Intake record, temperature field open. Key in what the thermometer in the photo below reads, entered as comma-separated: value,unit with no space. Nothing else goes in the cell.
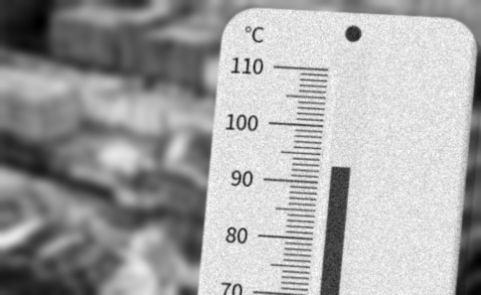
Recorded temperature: 93,°C
